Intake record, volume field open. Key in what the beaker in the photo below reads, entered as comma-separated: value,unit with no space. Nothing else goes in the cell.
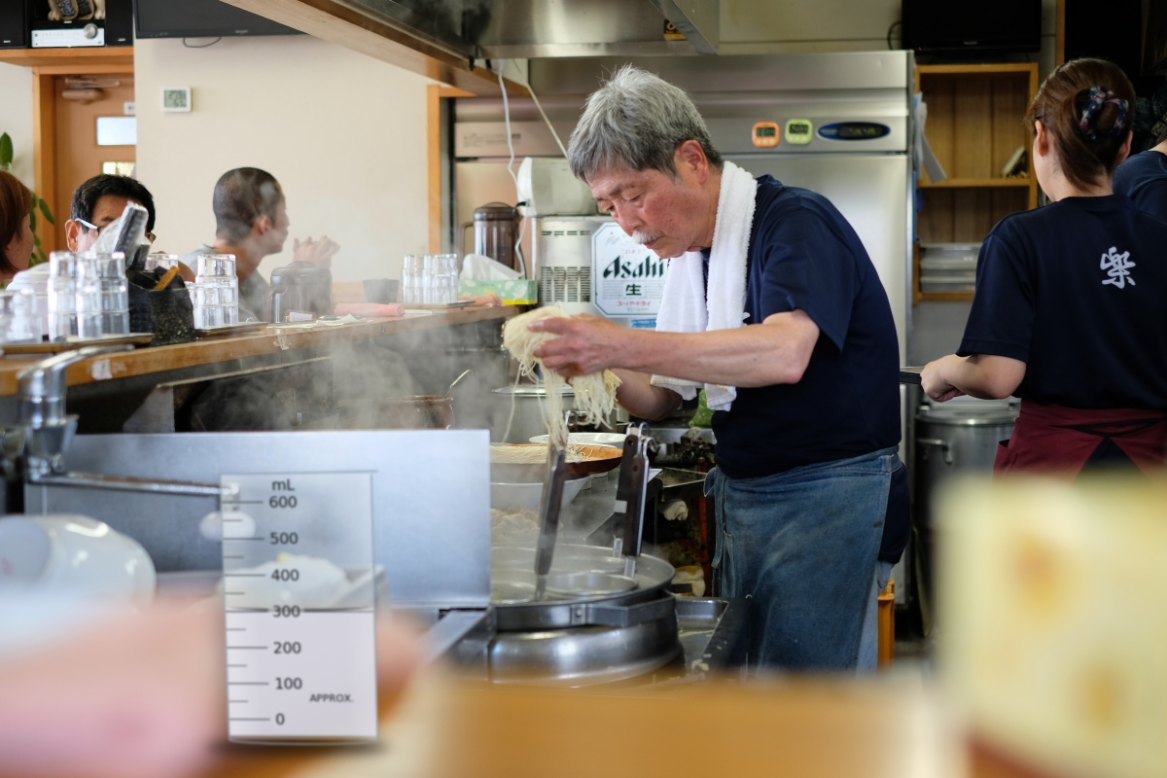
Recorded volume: 300,mL
